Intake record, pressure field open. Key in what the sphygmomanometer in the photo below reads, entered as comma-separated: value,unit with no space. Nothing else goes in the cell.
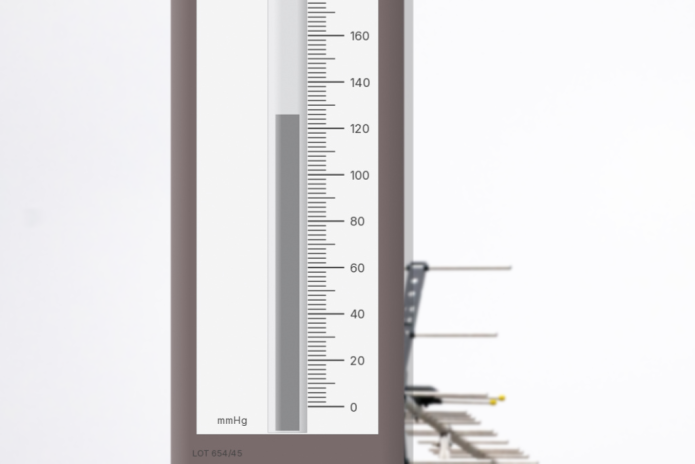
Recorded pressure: 126,mmHg
